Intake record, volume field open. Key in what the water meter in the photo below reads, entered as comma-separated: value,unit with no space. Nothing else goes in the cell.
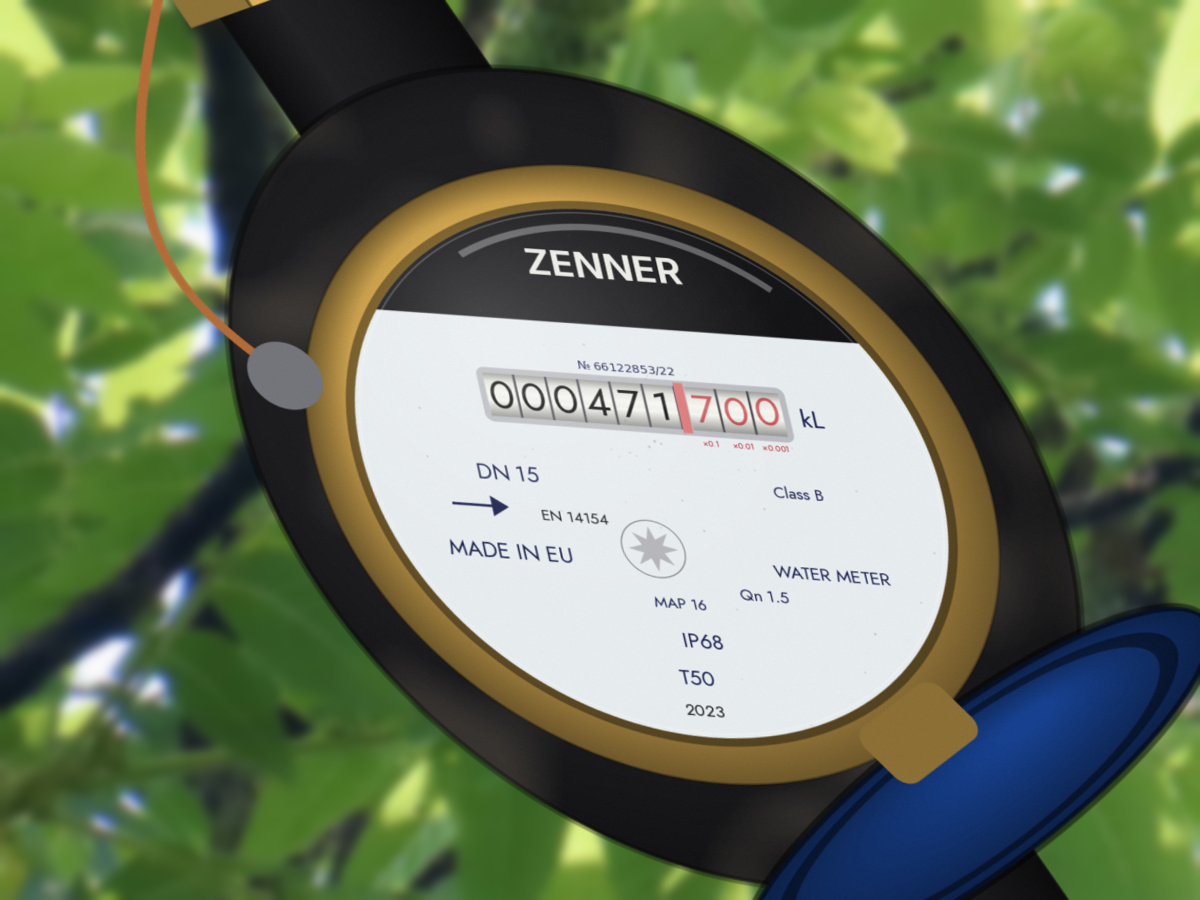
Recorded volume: 471.700,kL
